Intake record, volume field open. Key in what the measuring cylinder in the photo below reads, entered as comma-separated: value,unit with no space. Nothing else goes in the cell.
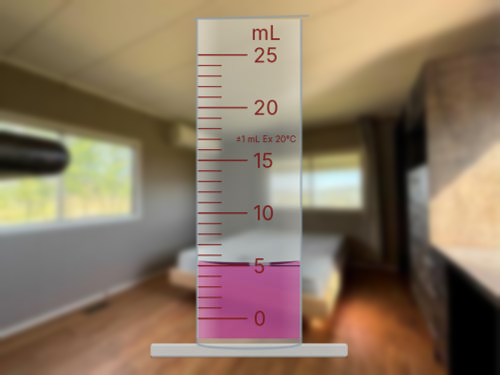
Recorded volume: 5,mL
